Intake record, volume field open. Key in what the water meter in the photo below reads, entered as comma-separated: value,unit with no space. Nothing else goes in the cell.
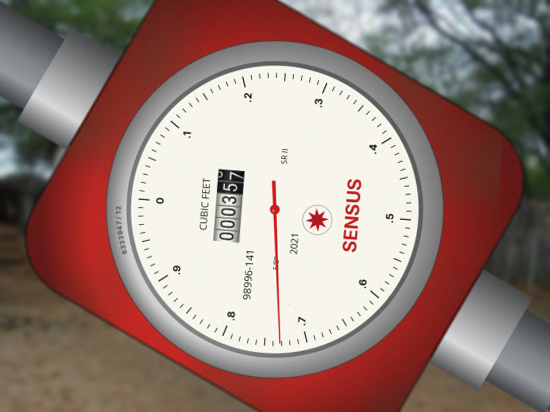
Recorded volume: 356.73,ft³
